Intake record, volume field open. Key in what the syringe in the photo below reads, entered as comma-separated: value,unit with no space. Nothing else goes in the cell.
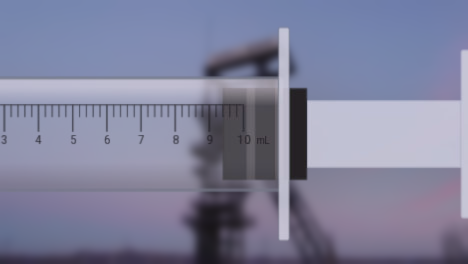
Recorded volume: 9.4,mL
